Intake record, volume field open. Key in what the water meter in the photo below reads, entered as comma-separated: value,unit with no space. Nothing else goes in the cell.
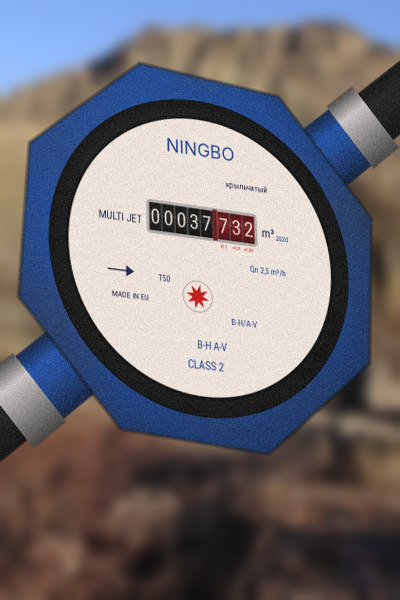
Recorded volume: 37.732,m³
